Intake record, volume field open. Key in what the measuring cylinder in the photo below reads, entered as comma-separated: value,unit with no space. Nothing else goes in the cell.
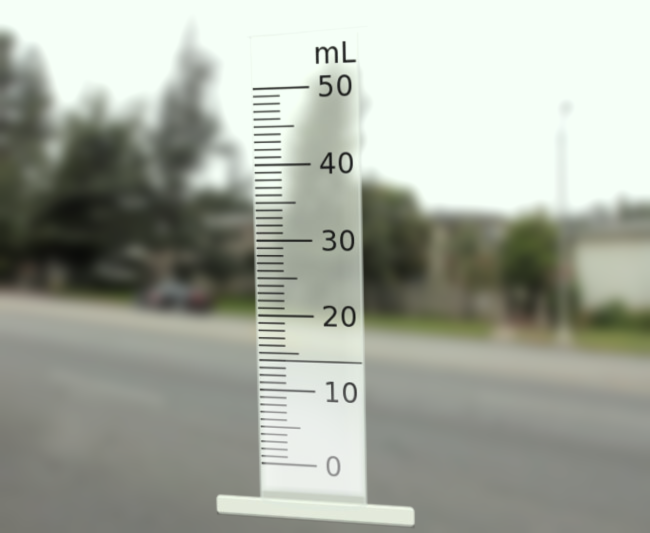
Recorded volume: 14,mL
